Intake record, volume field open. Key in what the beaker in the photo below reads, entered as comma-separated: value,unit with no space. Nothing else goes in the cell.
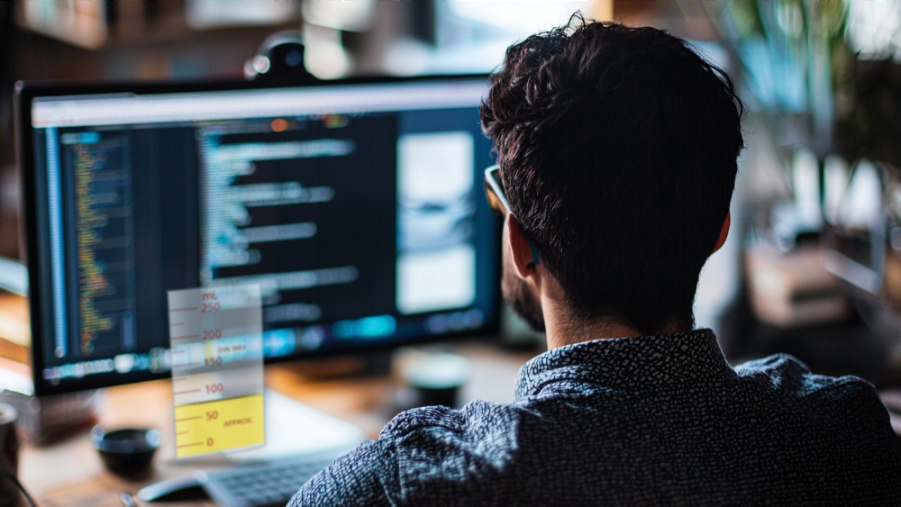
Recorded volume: 75,mL
